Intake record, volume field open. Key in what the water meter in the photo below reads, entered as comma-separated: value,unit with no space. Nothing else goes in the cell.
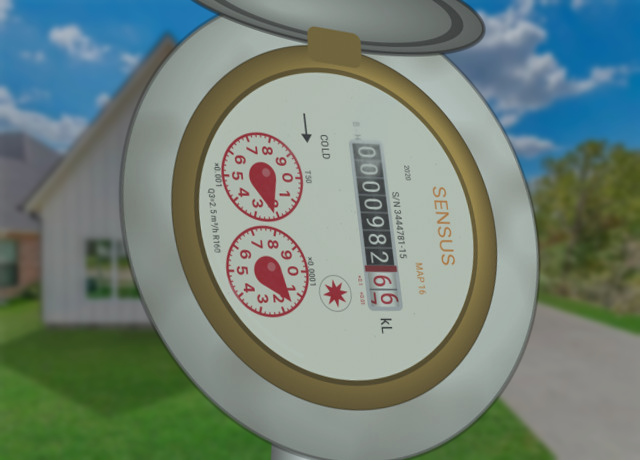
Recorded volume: 982.6621,kL
